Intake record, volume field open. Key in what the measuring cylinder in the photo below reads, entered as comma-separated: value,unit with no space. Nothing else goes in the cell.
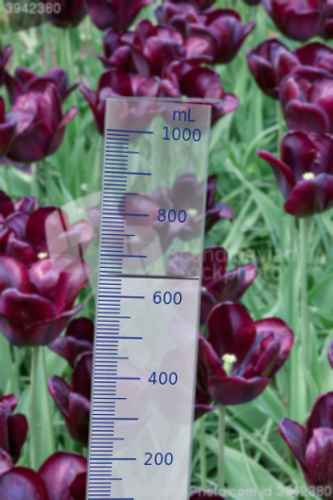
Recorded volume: 650,mL
